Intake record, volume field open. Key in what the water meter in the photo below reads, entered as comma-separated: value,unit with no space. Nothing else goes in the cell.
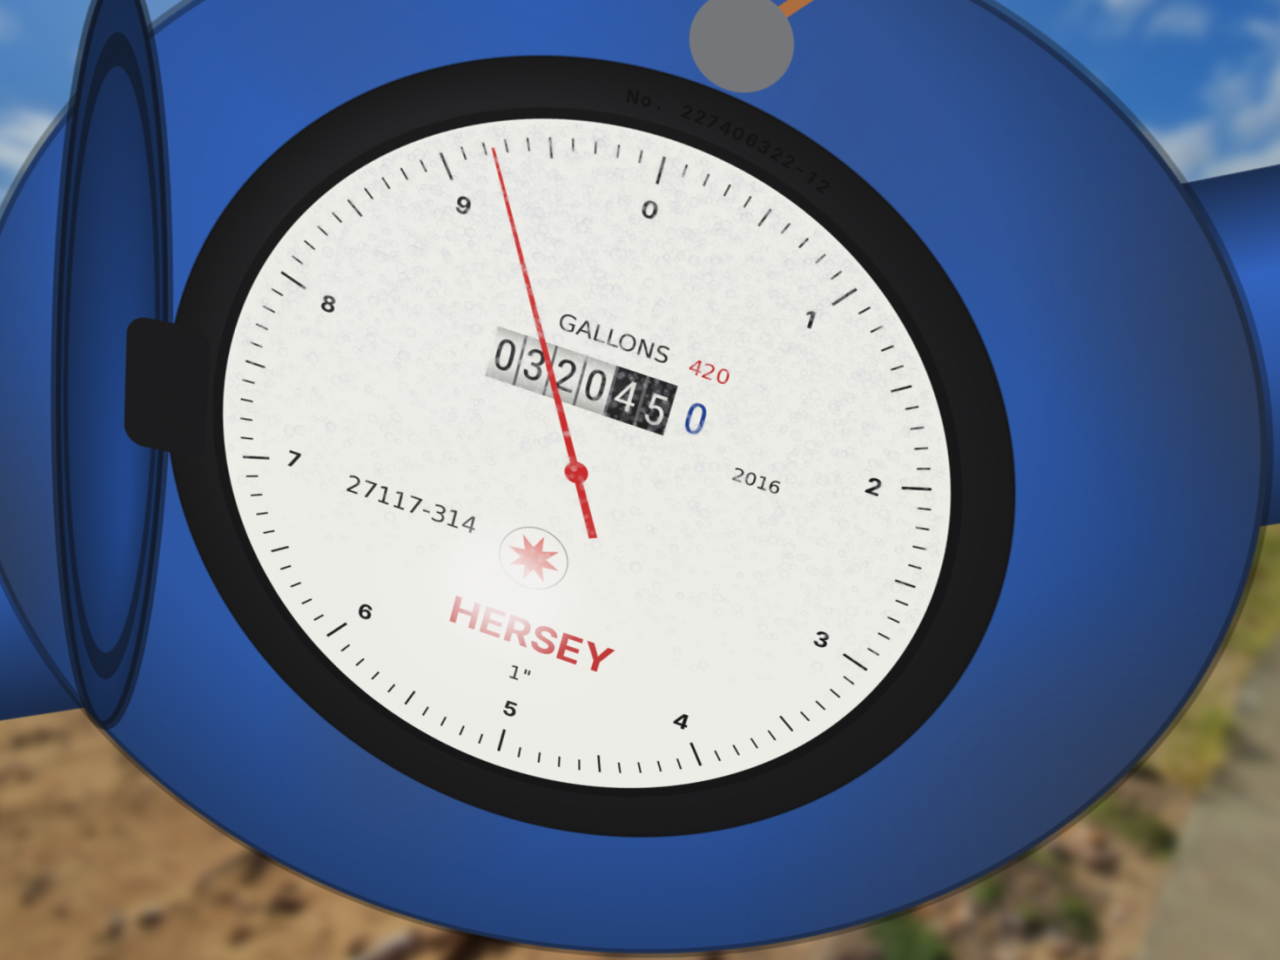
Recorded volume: 320449.2,gal
